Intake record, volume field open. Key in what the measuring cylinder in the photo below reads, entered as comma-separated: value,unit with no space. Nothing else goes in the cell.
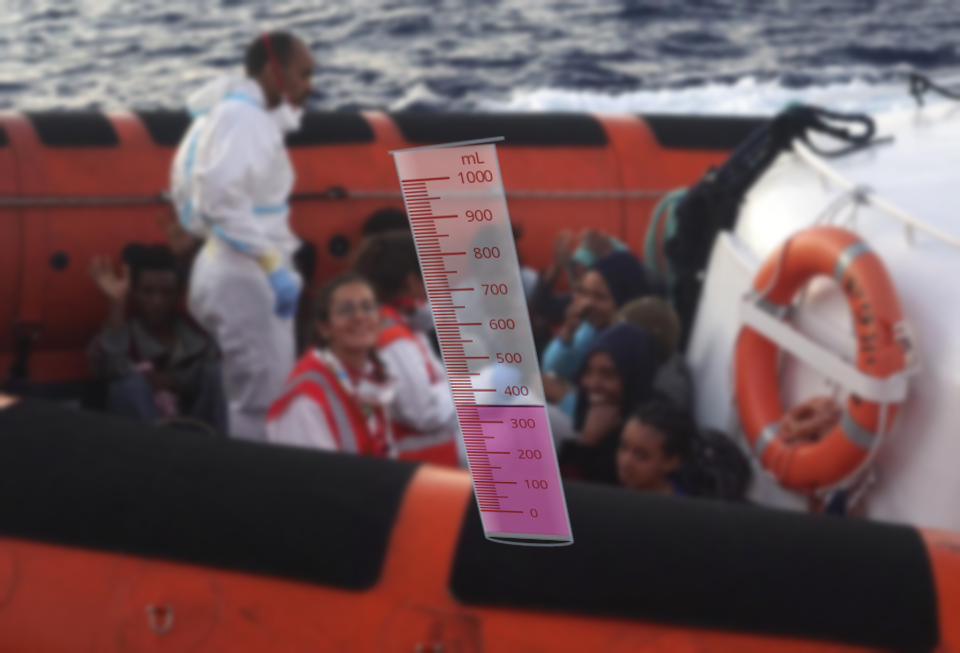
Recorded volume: 350,mL
